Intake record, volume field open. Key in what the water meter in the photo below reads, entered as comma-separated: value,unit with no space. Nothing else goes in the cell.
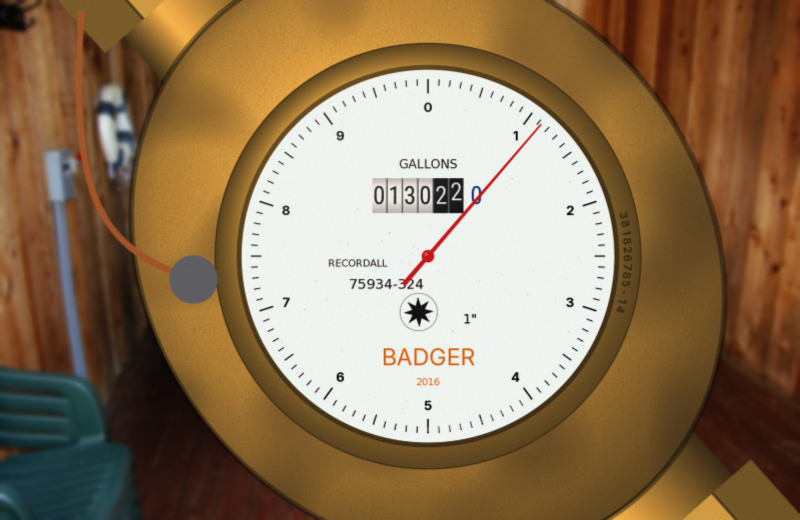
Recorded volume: 130221.1,gal
